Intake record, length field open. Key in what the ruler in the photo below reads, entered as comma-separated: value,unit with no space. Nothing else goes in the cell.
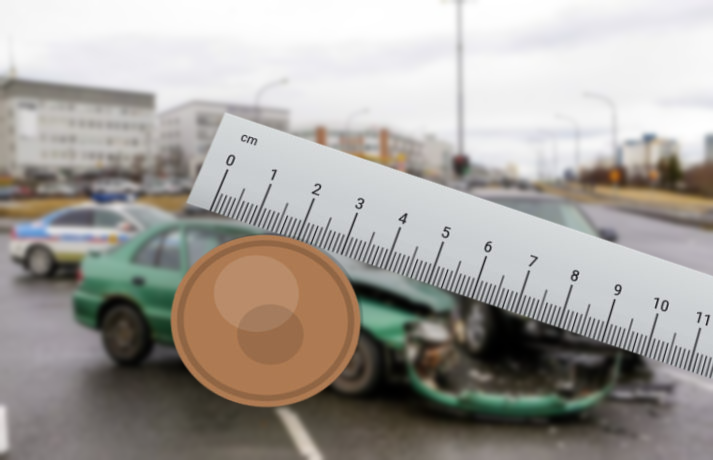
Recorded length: 4,cm
